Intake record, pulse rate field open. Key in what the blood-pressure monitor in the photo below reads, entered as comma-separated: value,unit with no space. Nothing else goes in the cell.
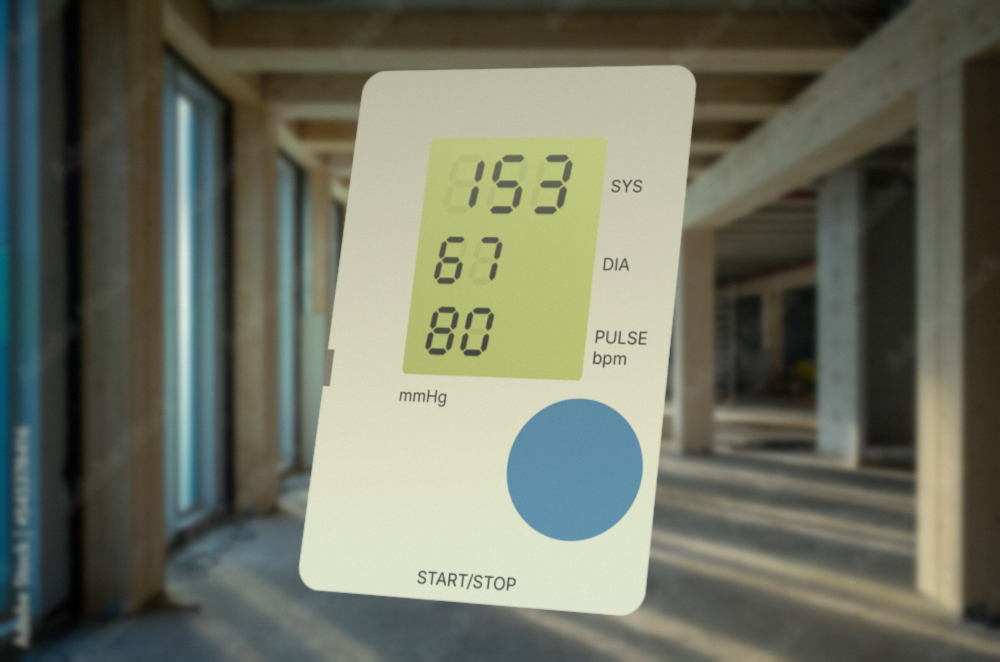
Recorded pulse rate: 80,bpm
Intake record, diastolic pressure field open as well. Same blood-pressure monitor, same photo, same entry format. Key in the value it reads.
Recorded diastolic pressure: 67,mmHg
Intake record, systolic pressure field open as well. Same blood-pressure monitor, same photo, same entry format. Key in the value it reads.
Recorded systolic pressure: 153,mmHg
